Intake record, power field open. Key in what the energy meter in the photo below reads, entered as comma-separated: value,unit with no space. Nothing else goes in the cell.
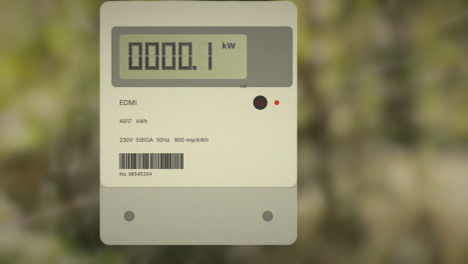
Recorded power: 0.1,kW
